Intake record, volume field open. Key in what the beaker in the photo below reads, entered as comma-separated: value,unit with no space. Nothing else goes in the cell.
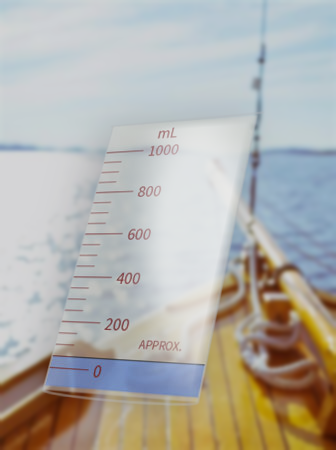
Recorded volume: 50,mL
